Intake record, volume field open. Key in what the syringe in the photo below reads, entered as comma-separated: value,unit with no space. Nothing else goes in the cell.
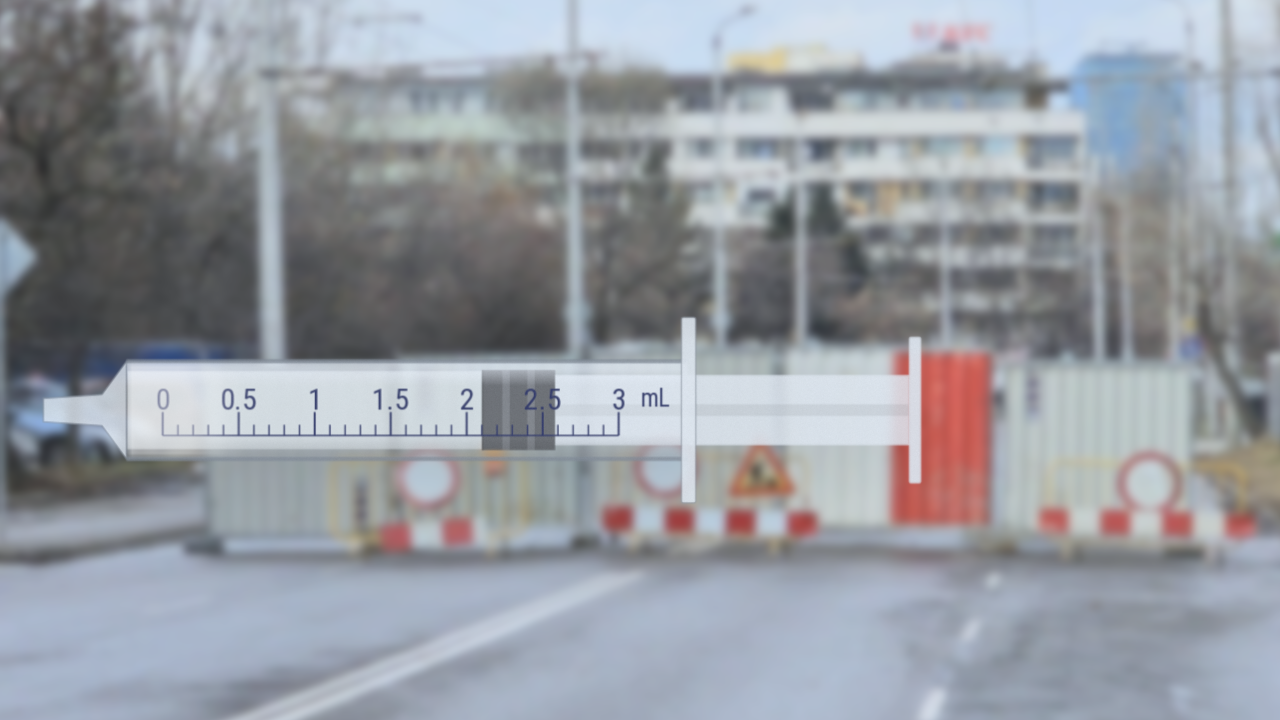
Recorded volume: 2.1,mL
